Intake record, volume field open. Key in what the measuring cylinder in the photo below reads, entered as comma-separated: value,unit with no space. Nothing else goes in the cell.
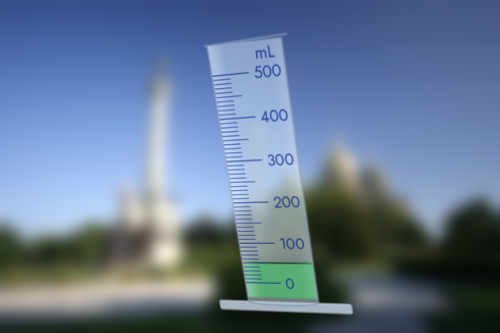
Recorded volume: 50,mL
